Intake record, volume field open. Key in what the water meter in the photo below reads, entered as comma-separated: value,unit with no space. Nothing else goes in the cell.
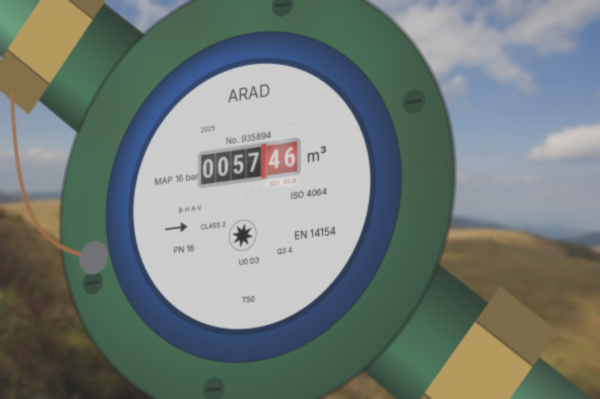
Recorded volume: 57.46,m³
